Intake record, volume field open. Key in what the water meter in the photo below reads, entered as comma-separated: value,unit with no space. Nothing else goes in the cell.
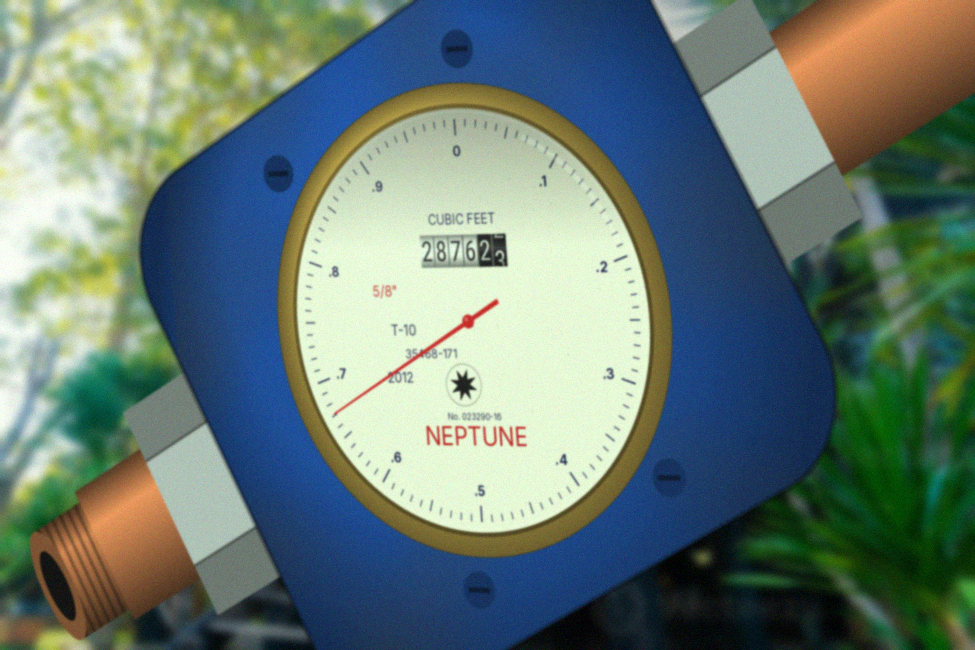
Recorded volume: 287622.67,ft³
